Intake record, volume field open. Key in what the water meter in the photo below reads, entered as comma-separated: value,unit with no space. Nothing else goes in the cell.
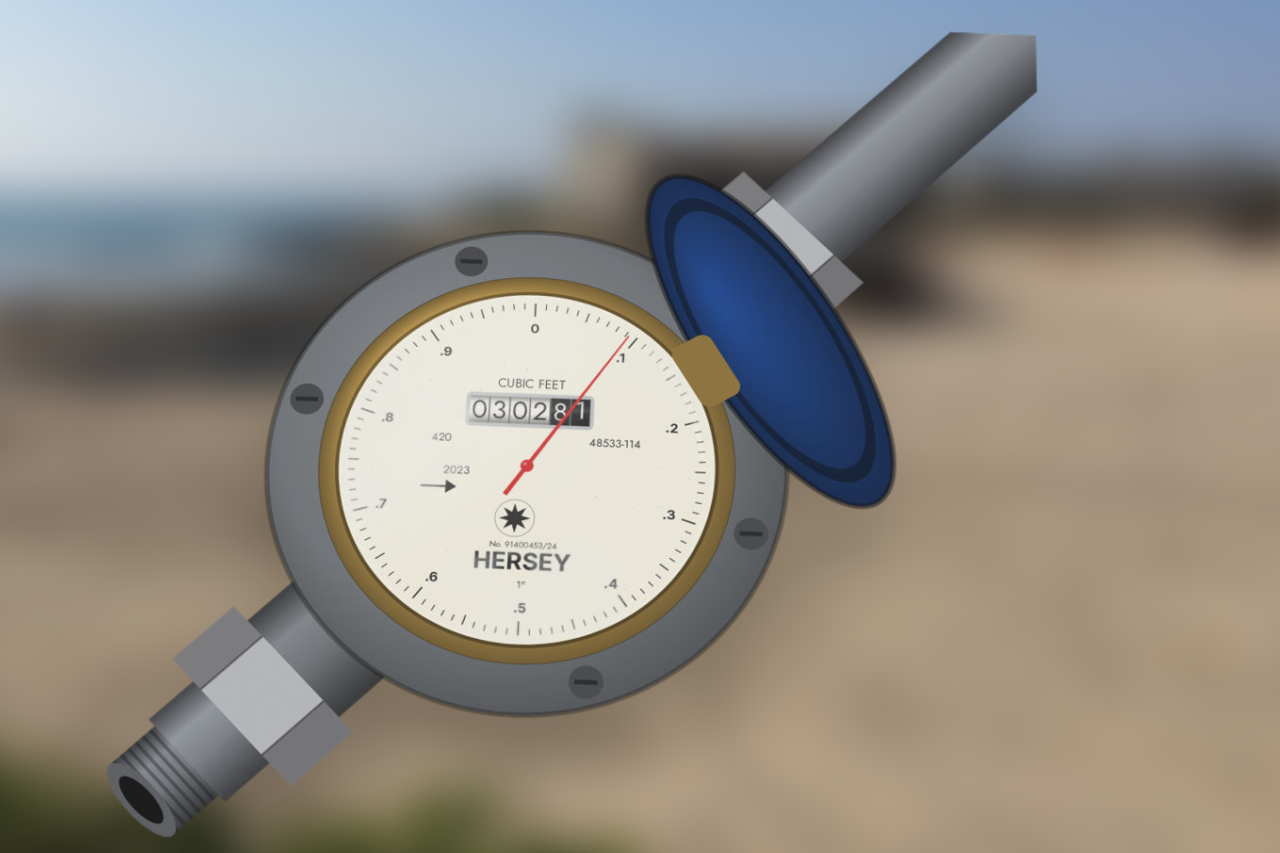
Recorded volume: 30281.09,ft³
